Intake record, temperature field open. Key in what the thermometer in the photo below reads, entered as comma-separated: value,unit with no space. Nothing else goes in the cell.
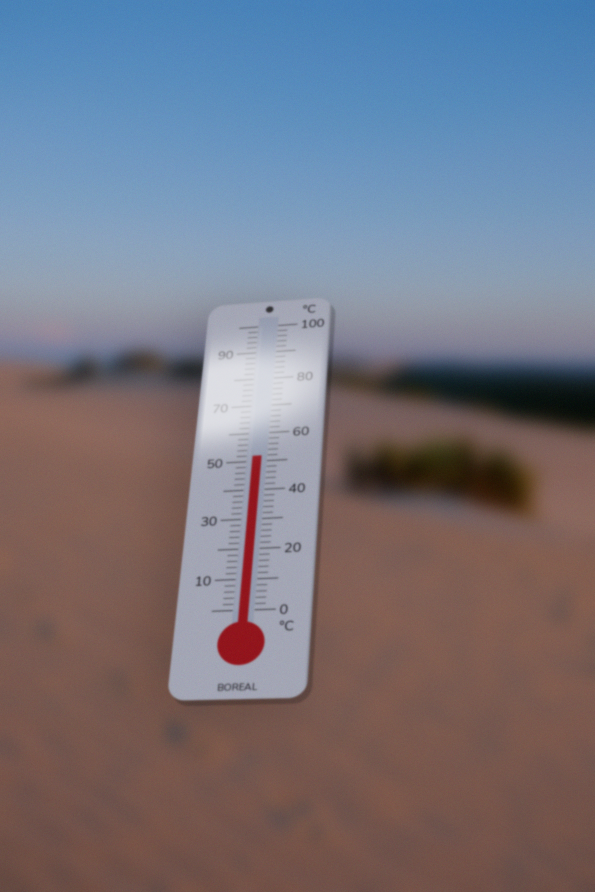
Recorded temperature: 52,°C
